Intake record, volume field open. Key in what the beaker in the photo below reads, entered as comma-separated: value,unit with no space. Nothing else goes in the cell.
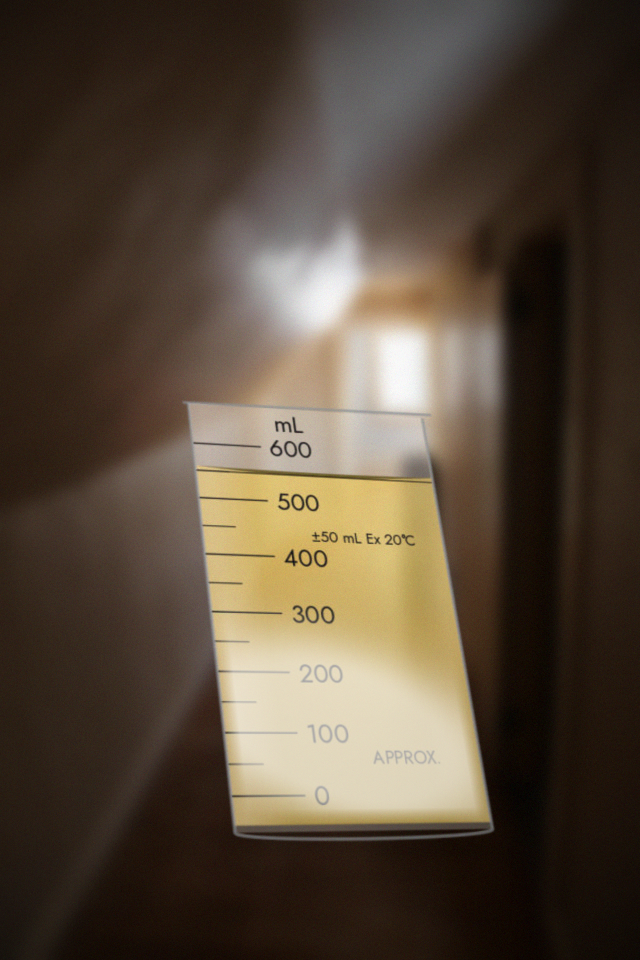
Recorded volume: 550,mL
